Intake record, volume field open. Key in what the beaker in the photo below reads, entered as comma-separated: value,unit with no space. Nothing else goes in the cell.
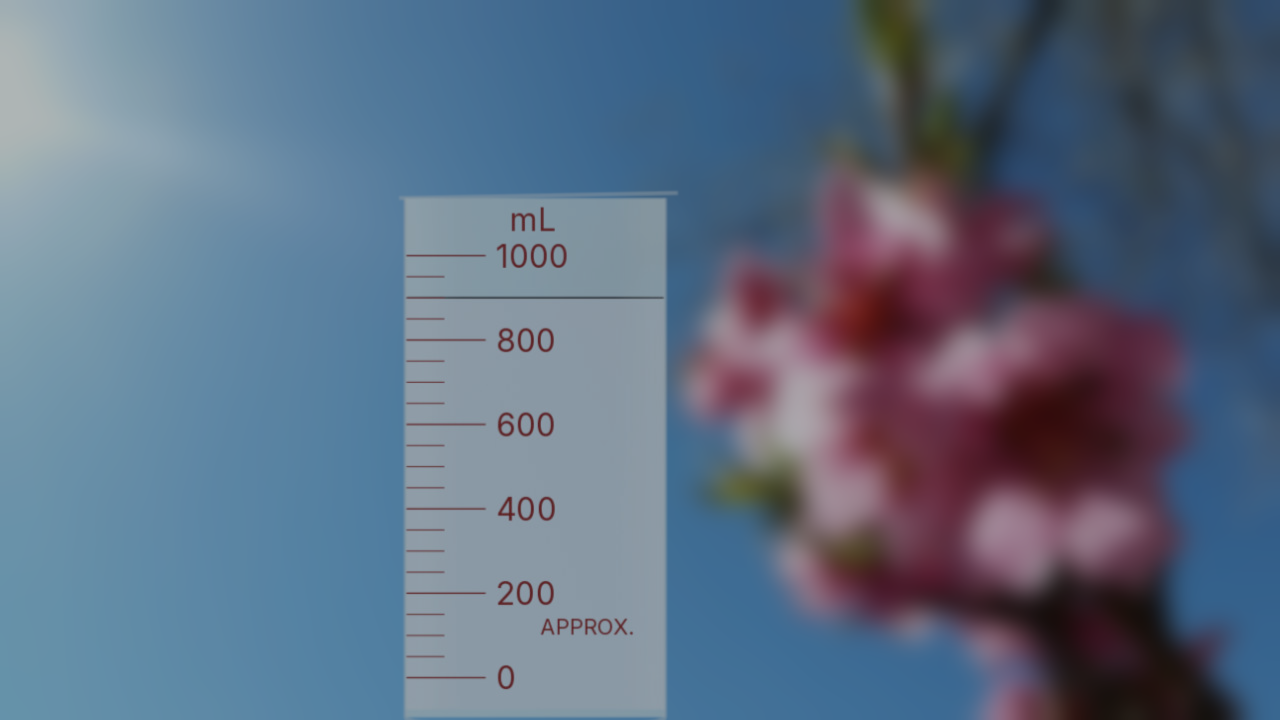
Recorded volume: 900,mL
